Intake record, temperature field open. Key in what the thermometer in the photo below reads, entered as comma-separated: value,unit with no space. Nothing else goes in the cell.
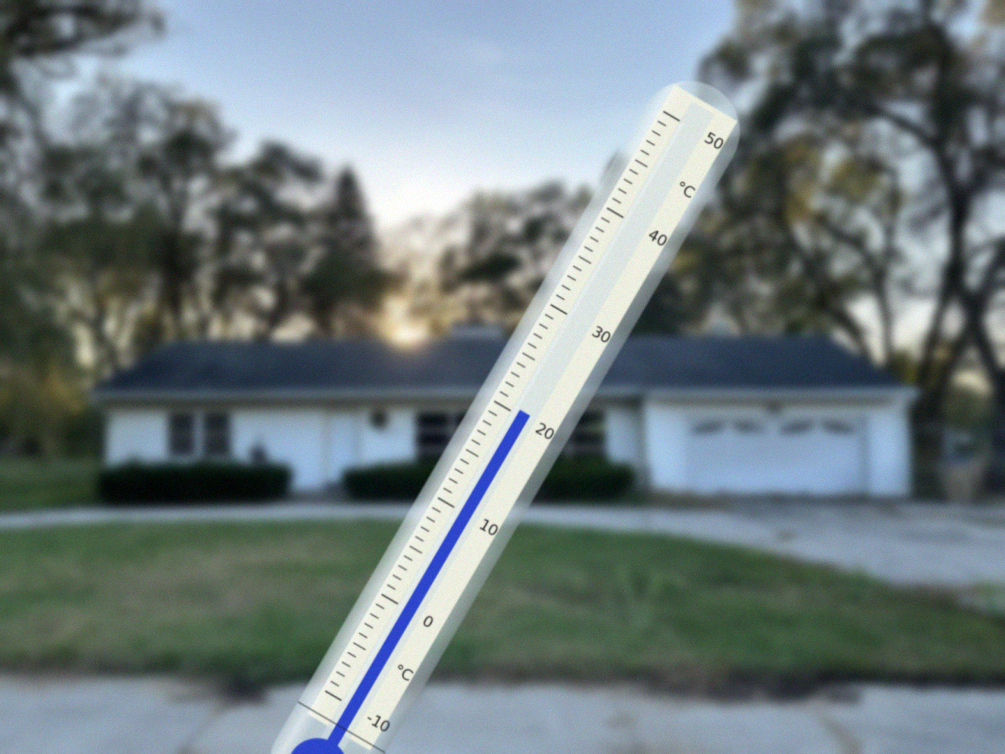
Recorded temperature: 20.5,°C
